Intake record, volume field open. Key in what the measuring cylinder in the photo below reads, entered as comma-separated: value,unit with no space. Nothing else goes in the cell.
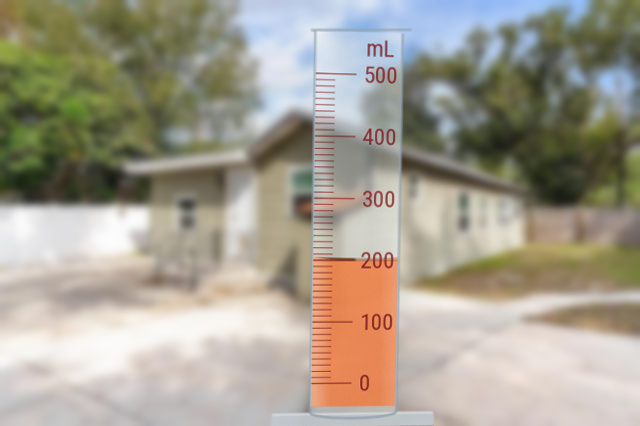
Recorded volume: 200,mL
